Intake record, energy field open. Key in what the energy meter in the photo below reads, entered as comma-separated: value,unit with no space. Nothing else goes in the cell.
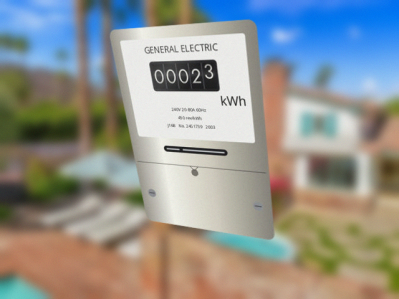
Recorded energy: 23,kWh
